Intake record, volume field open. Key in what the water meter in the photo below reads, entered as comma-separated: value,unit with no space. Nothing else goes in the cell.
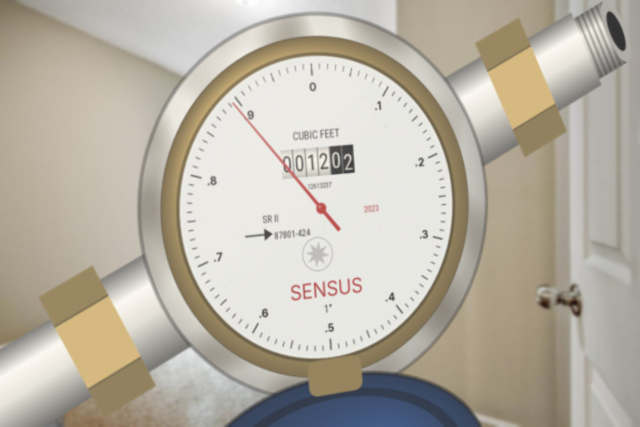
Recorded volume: 1201.89,ft³
